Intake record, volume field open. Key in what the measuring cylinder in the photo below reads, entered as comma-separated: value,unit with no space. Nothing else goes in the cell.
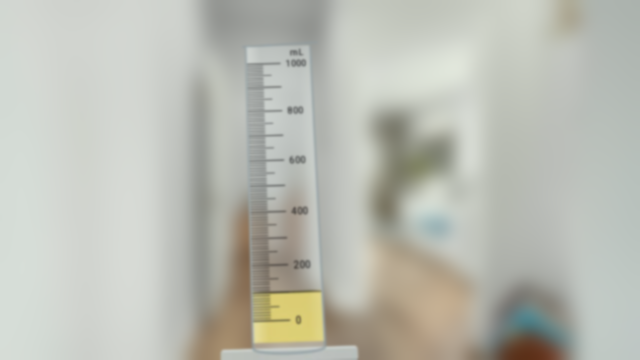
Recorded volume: 100,mL
